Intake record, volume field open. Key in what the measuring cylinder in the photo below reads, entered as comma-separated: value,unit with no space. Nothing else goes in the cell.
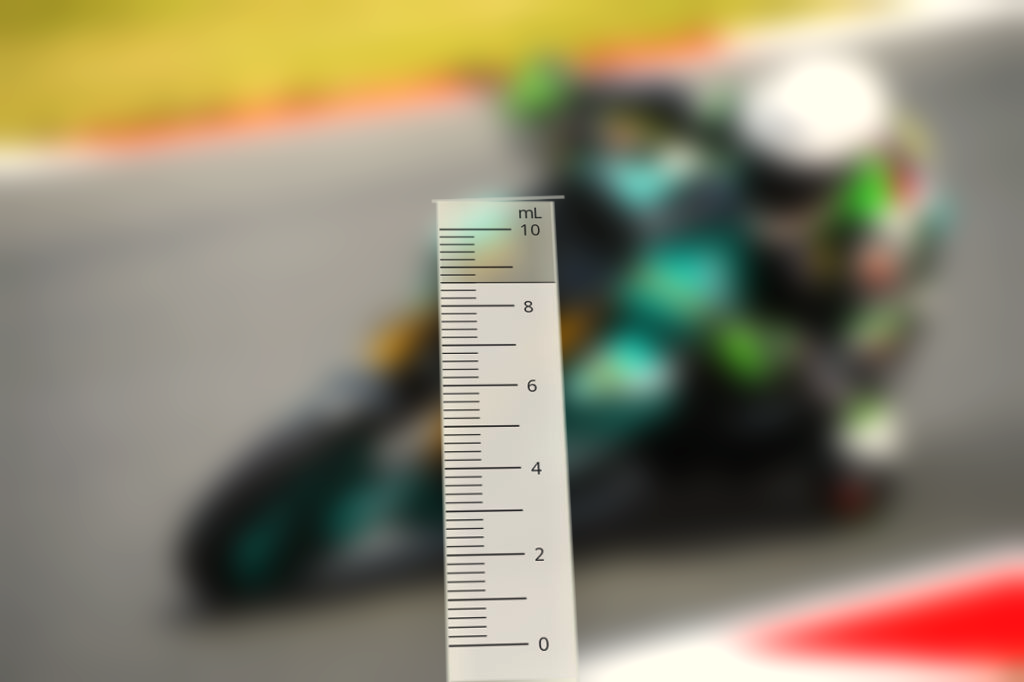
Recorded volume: 8.6,mL
